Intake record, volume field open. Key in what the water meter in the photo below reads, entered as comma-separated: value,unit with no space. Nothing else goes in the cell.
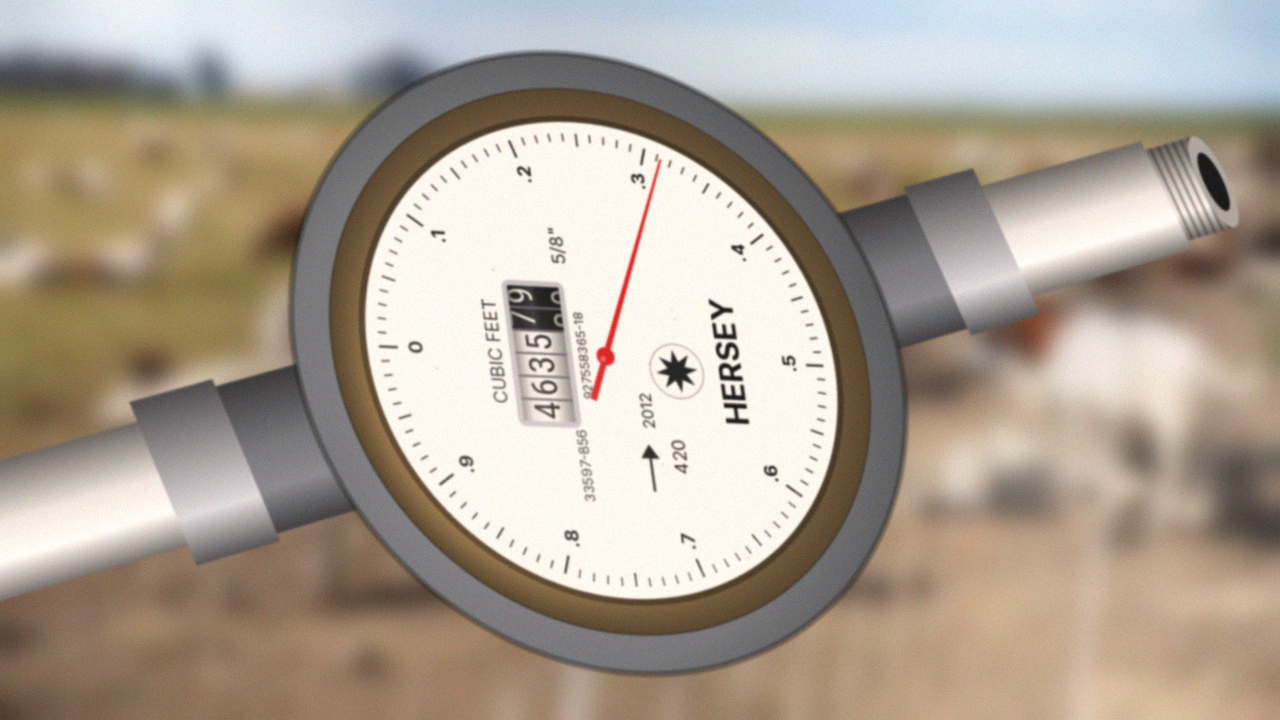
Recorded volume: 463579.31,ft³
